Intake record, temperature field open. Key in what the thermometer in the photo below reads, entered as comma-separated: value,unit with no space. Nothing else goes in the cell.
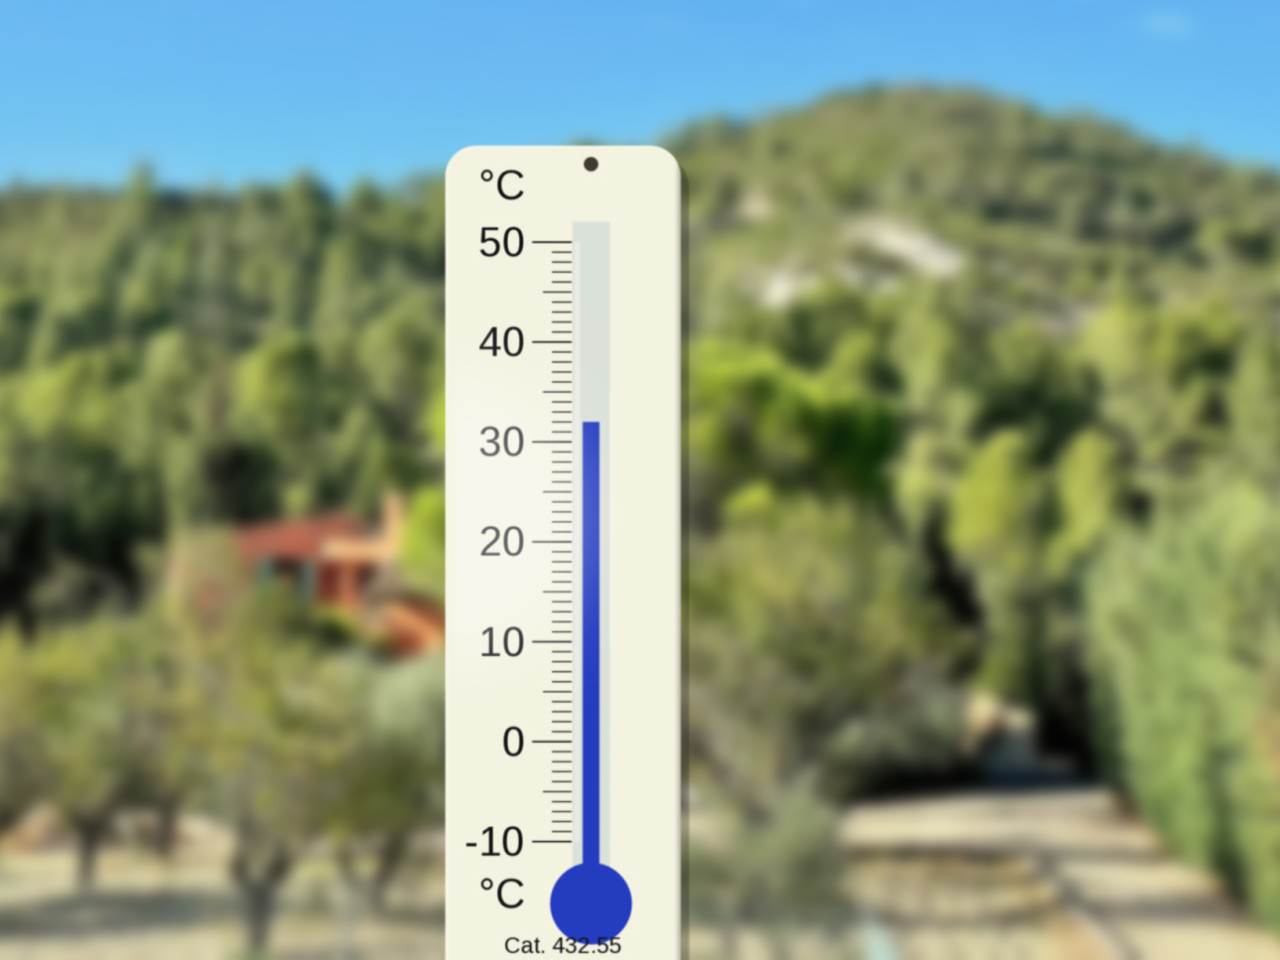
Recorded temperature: 32,°C
